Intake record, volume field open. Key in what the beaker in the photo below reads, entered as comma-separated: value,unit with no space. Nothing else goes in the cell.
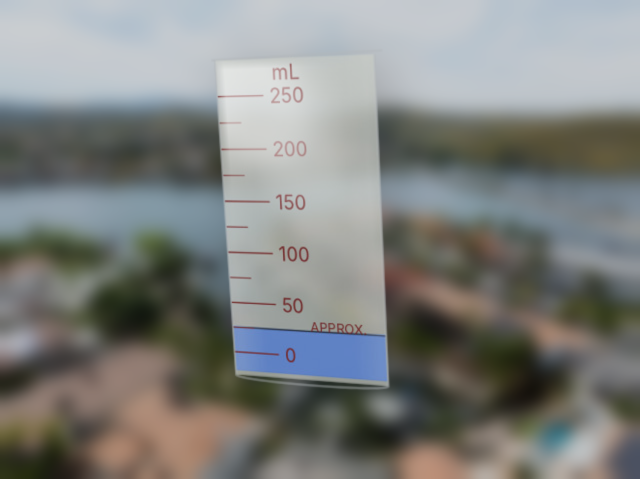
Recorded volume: 25,mL
